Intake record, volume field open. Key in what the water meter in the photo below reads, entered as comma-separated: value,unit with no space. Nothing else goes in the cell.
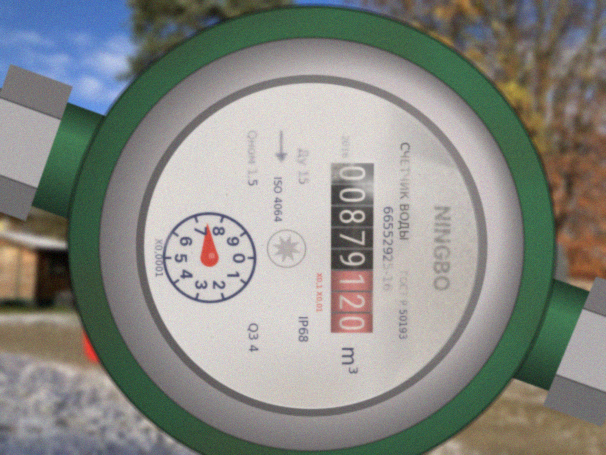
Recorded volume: 879.1207,m³
